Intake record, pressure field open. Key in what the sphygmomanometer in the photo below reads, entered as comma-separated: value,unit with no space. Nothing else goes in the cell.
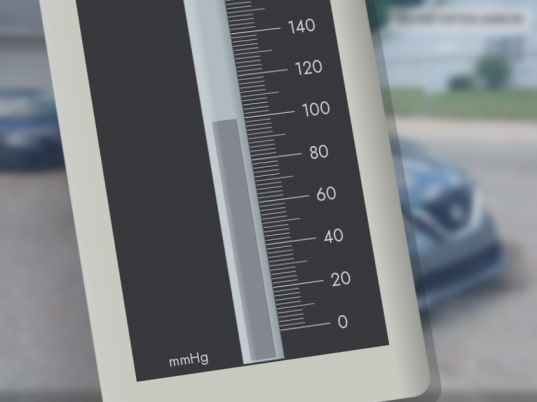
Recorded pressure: 100,mmHg
